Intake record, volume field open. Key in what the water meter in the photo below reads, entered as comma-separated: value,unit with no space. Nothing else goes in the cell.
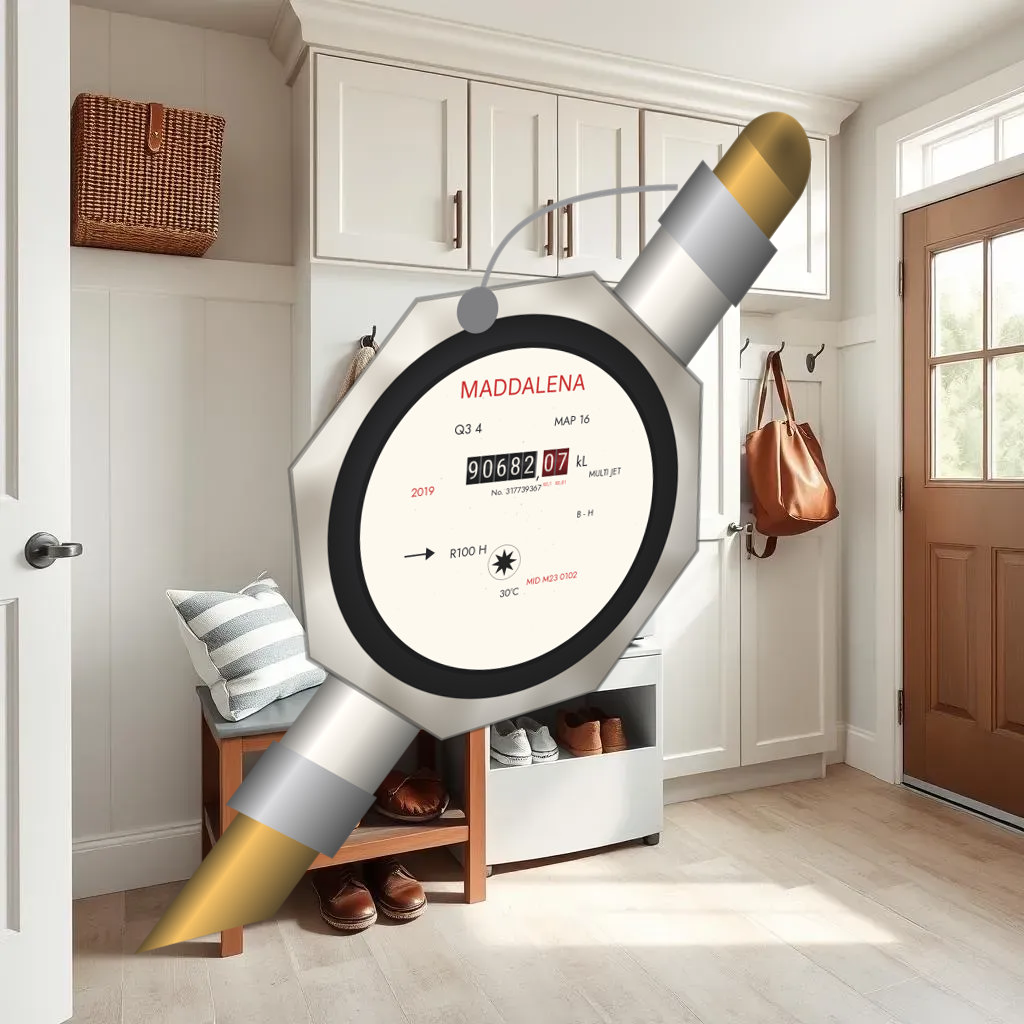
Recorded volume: 90682.07,kL
